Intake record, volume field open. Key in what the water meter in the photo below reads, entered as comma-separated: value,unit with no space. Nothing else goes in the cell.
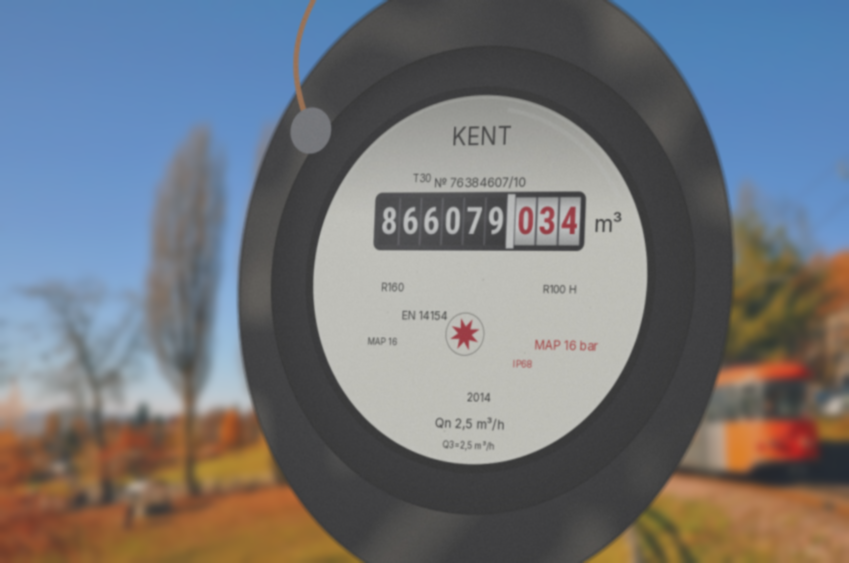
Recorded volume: 866079.034,m³
